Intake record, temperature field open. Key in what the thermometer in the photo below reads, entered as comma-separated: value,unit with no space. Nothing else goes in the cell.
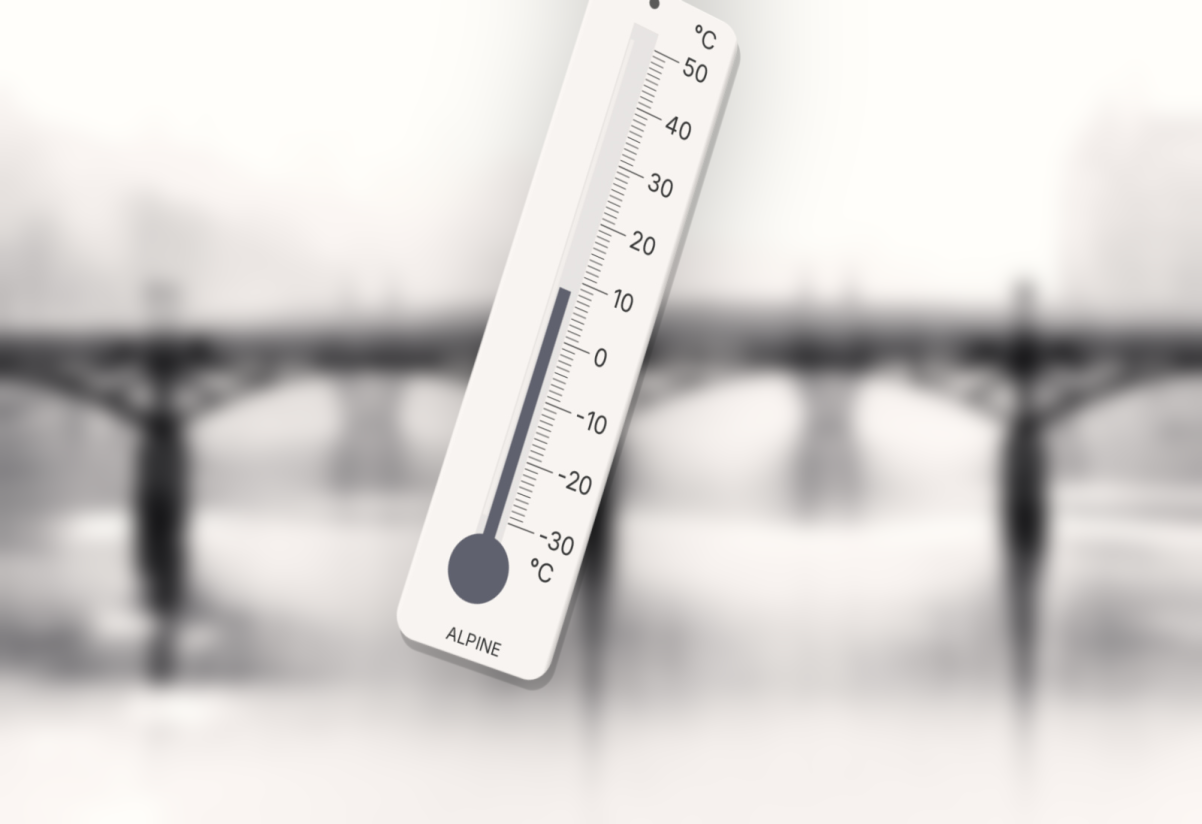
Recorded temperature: 8,°C
